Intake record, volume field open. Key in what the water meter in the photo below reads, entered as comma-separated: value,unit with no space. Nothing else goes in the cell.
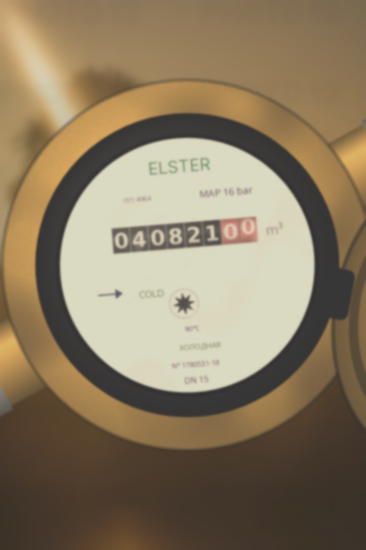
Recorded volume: 40821.00,m³
